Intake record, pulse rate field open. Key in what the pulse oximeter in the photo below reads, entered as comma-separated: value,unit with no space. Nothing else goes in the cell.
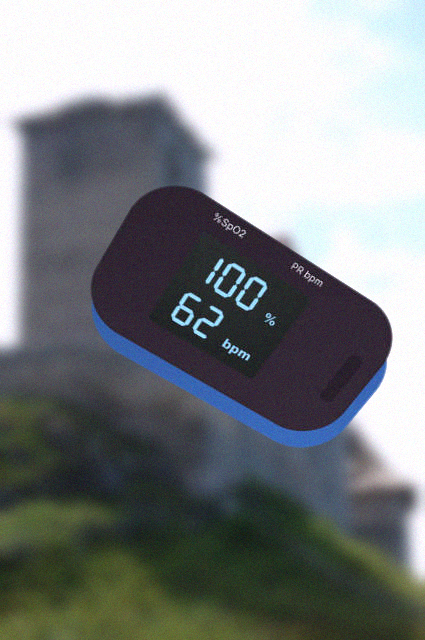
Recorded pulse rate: 62,bpm
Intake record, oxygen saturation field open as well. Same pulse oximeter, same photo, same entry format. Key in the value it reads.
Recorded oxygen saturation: 100,%
